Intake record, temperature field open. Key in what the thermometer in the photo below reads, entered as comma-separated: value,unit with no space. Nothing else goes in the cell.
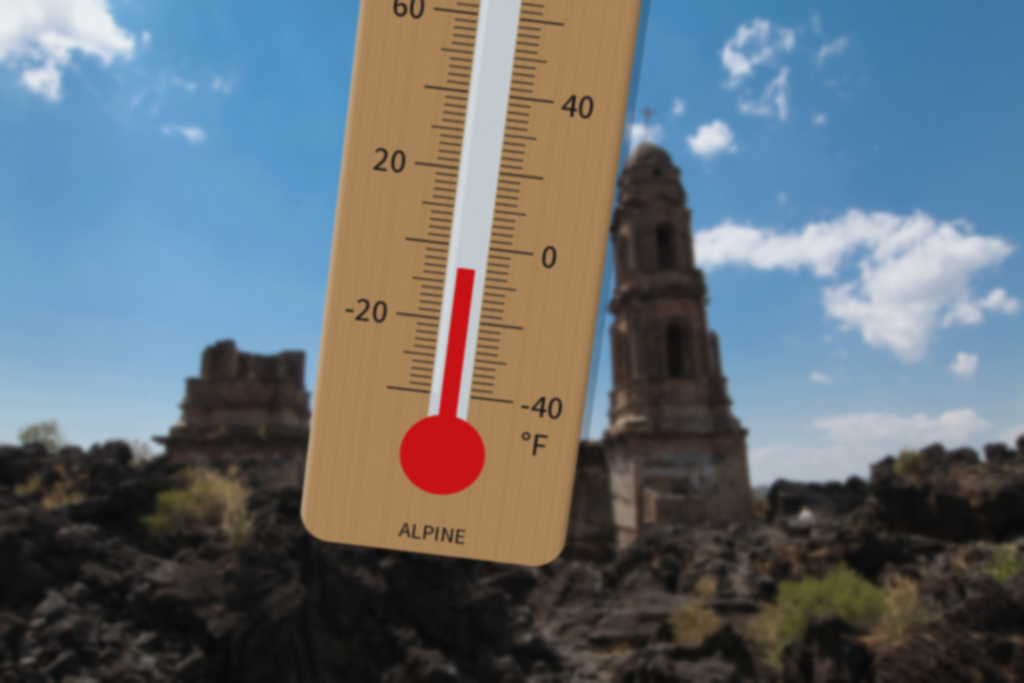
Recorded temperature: -6,°F
